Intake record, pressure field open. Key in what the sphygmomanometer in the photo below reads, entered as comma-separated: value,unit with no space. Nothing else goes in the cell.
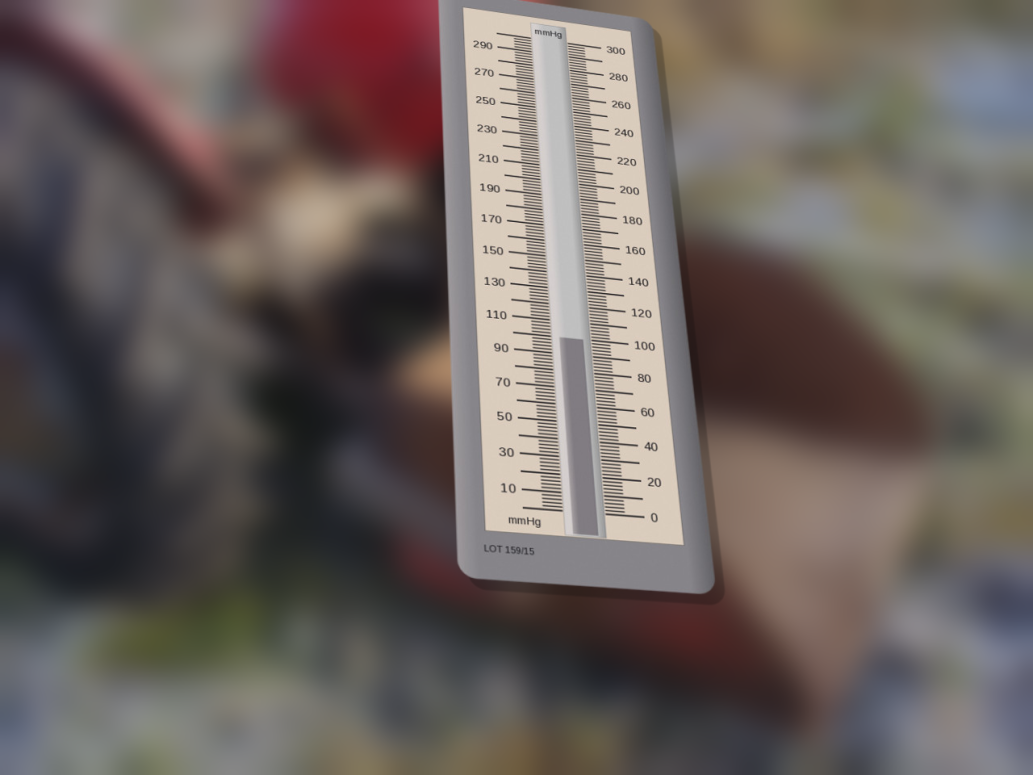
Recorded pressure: 100,mmHg
